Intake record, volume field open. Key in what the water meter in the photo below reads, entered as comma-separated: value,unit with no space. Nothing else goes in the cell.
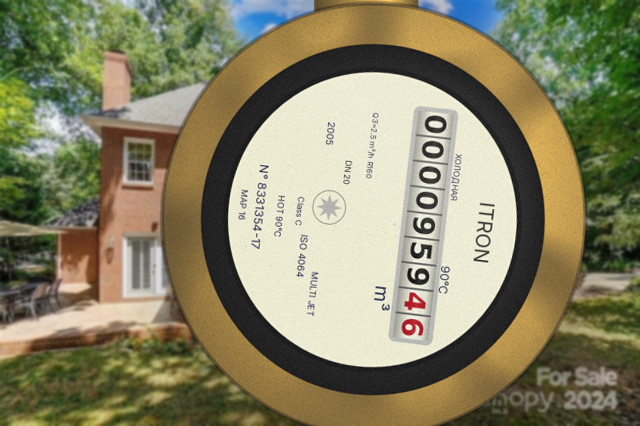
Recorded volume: 959.46,m³
